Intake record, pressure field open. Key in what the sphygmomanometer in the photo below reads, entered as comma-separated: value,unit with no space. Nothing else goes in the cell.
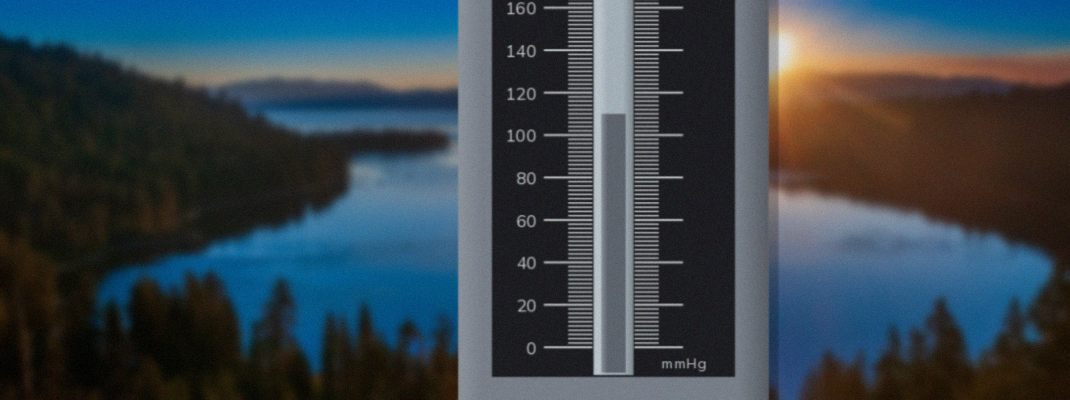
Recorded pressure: 110,mmHg
